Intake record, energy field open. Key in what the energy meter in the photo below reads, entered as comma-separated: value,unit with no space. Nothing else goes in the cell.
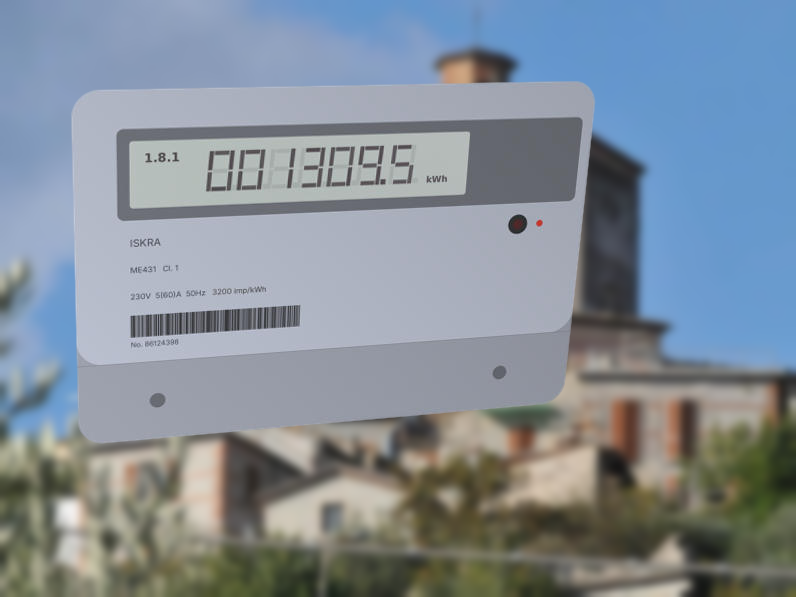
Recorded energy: 1309.5,kWh
